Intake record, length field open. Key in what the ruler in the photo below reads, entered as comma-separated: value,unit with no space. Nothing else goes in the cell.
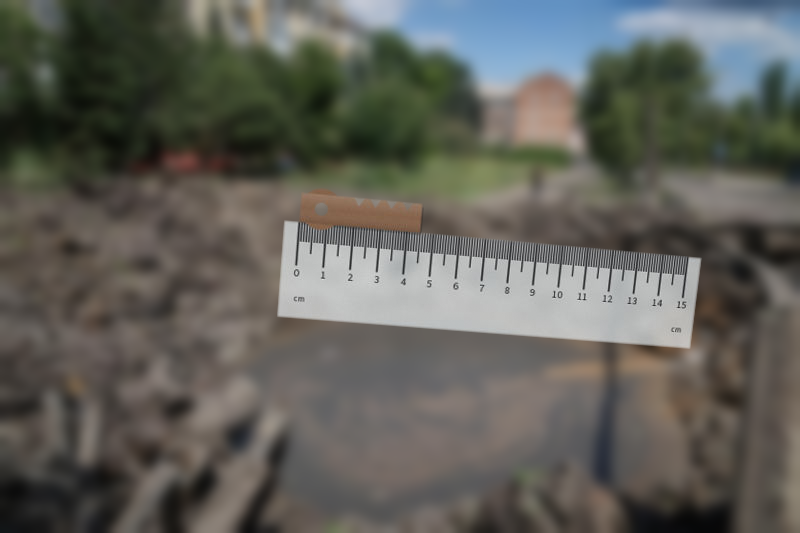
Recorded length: 4.5,cm
